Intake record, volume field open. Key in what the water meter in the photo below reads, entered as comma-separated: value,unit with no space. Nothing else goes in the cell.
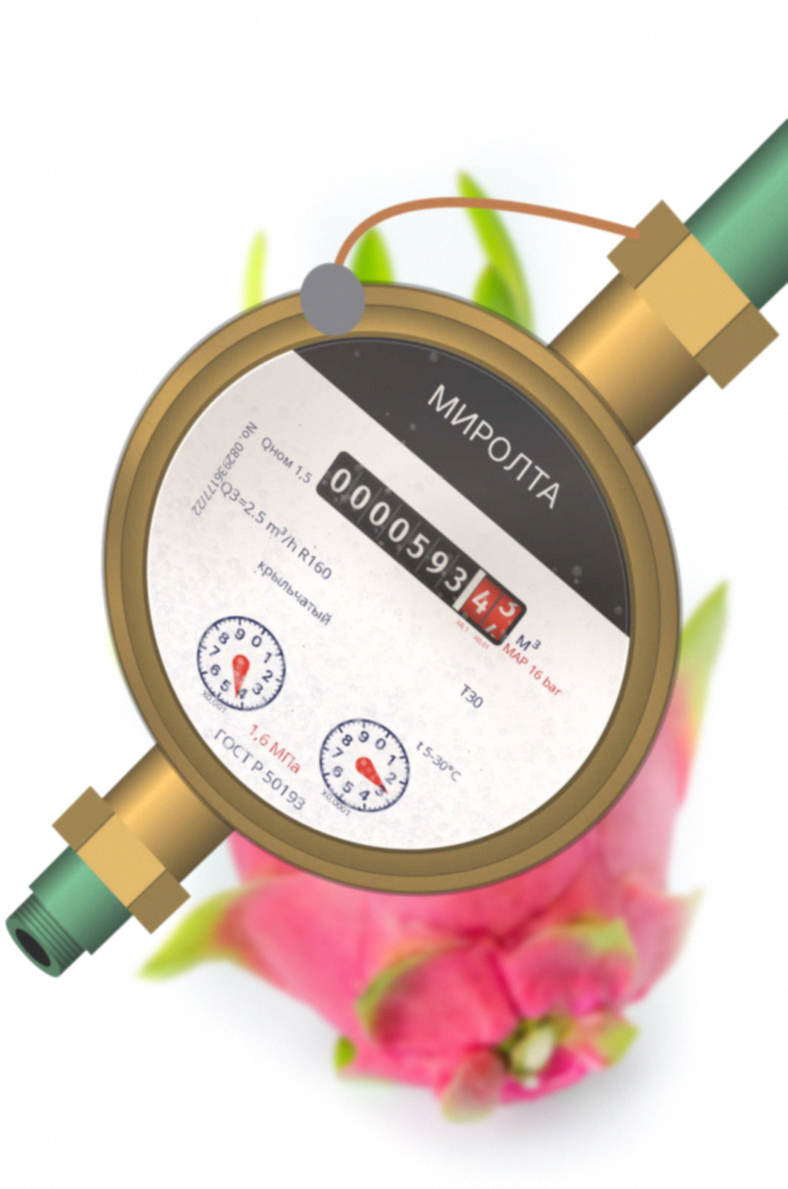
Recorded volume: 593.4342,m³
